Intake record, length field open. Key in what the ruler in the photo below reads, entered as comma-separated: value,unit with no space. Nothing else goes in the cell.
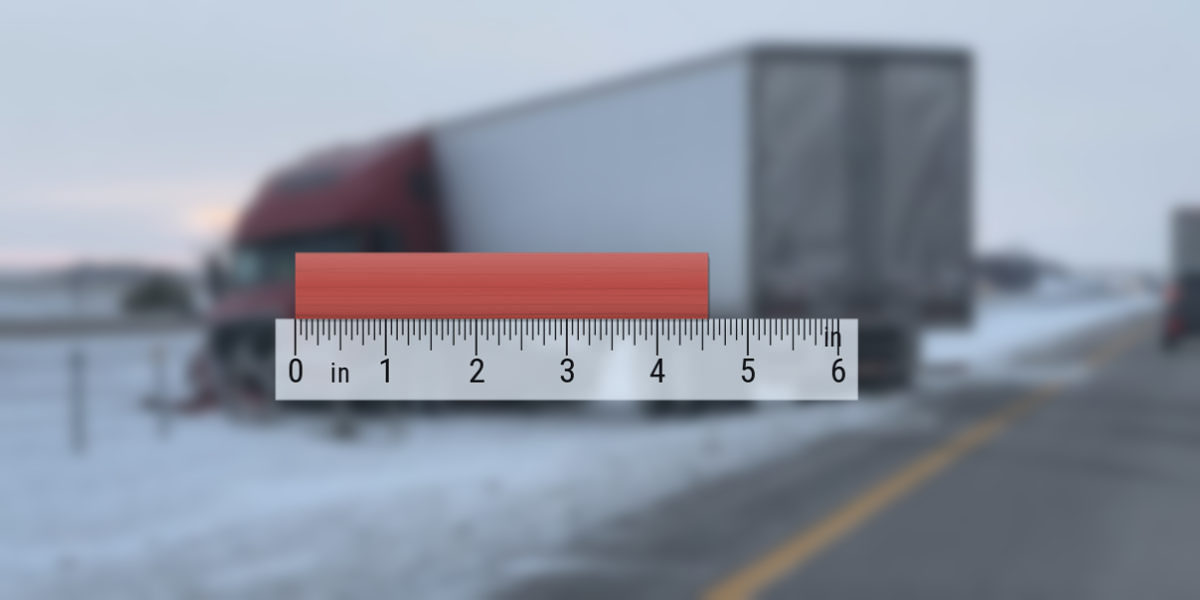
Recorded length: 4.5625,in
